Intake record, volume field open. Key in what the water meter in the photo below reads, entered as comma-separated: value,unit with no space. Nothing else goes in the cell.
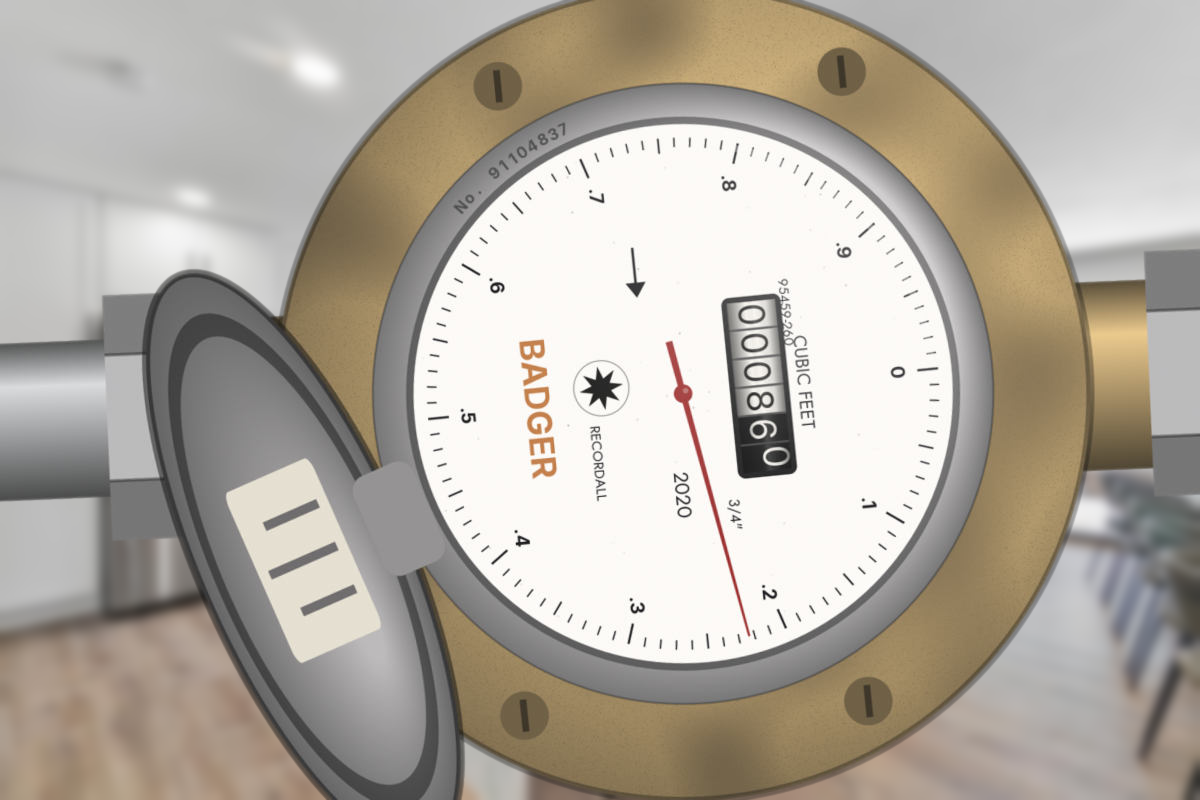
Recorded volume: 860.22,ft³
